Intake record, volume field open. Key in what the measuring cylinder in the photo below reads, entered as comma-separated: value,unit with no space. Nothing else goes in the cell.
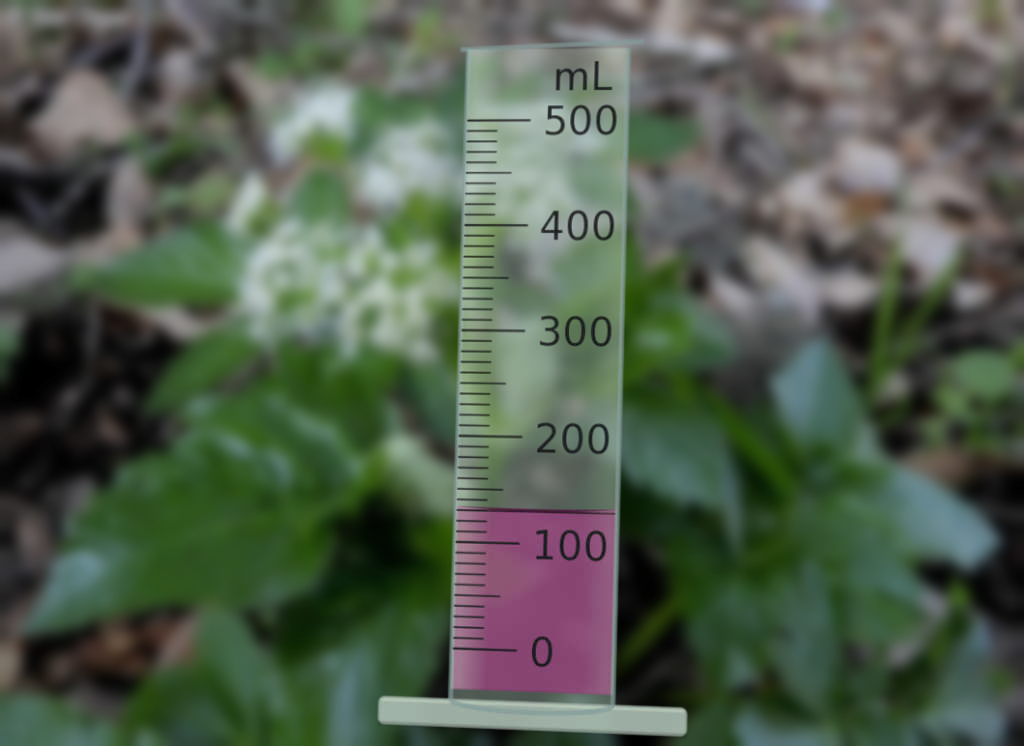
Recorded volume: 130,mL
